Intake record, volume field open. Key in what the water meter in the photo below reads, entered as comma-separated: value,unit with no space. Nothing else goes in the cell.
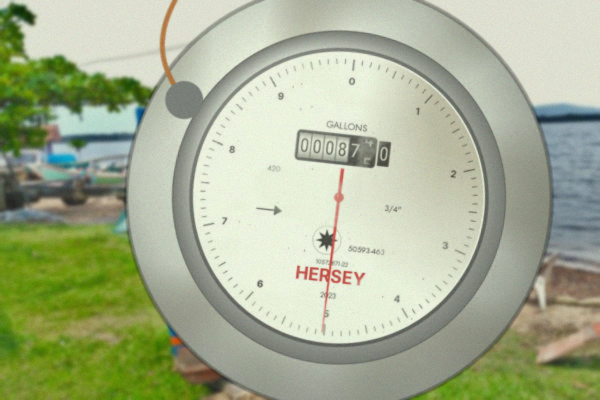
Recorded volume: 8745.0,gal
